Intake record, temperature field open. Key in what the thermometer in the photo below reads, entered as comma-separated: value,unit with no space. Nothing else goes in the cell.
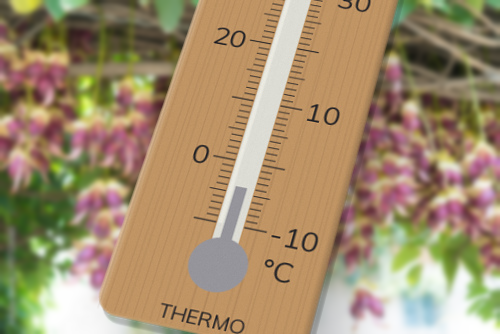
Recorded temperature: -4,°C
